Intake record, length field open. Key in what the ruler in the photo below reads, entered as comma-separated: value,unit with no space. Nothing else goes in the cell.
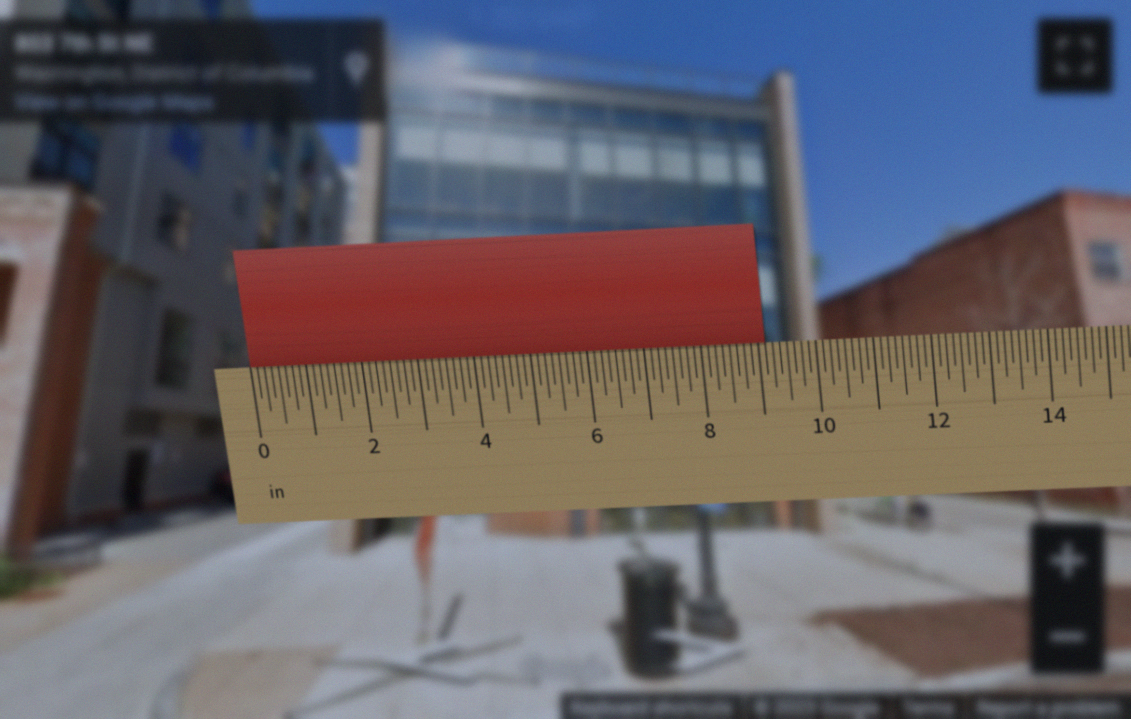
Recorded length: 9.125,in
